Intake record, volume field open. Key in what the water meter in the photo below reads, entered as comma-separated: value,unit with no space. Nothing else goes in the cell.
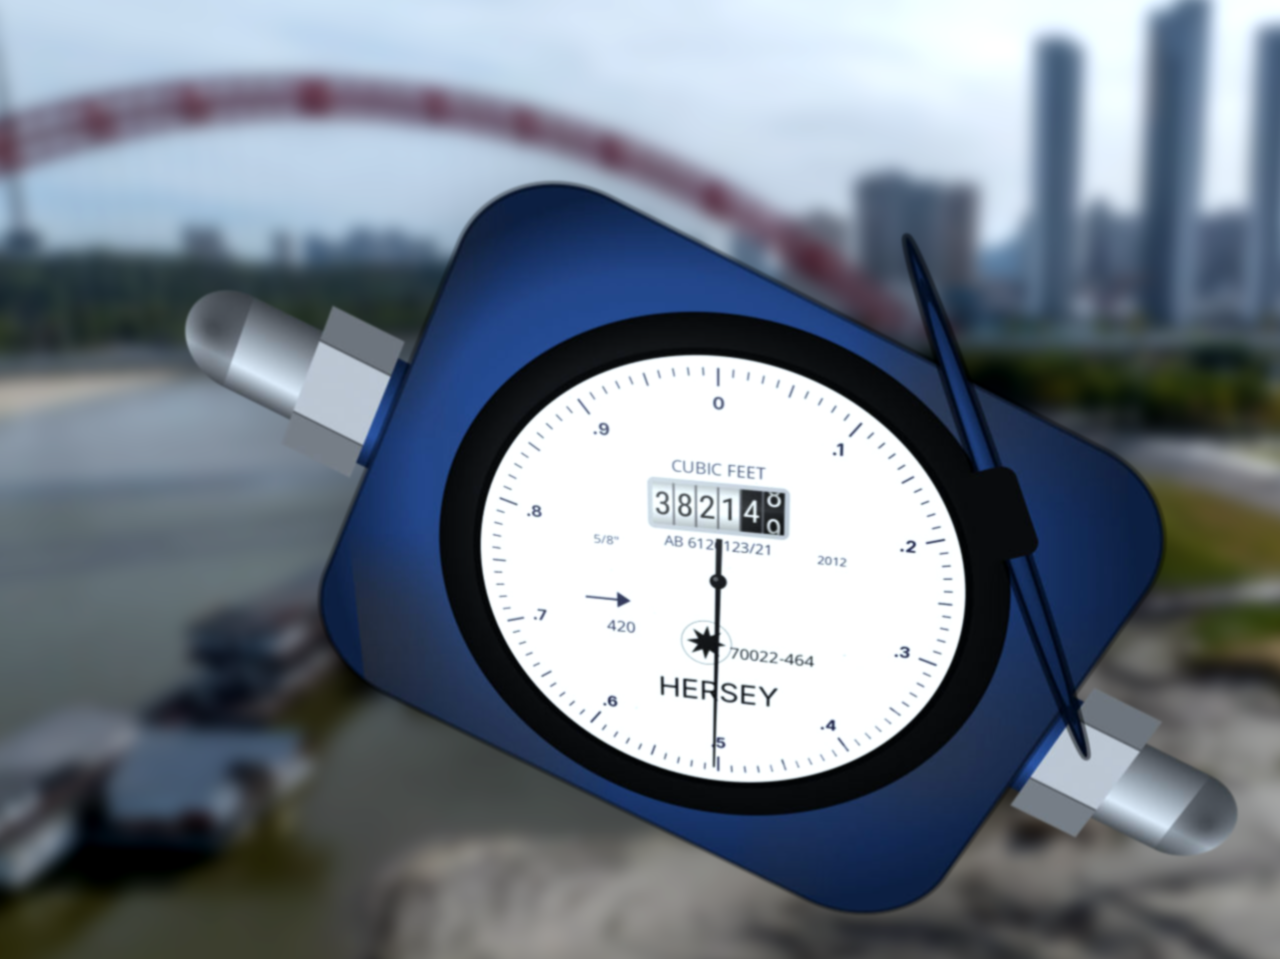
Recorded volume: 382148.50,ft³
